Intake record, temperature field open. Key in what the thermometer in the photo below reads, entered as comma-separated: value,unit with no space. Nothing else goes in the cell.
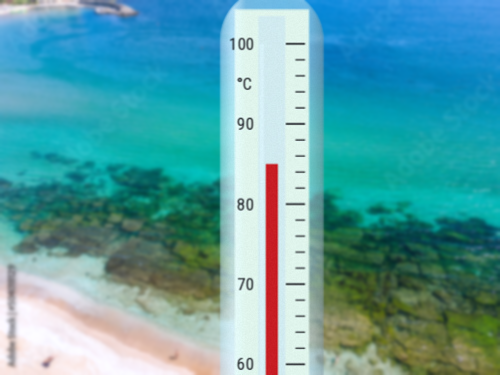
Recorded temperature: 85,°C
